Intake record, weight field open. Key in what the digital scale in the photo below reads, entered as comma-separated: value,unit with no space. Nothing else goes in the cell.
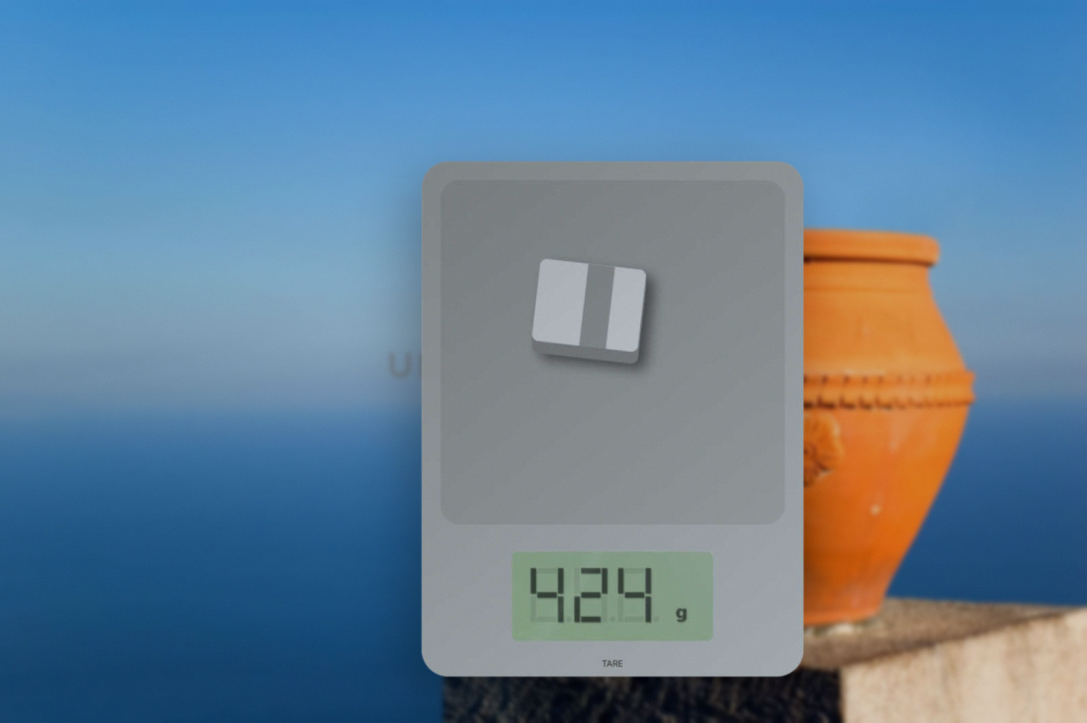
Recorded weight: 424,g
